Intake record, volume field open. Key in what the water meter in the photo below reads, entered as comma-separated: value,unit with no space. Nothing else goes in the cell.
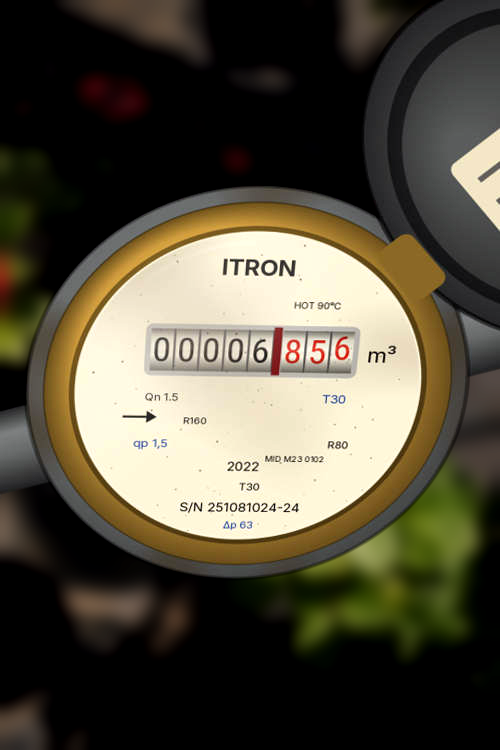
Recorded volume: 6.856,m³
